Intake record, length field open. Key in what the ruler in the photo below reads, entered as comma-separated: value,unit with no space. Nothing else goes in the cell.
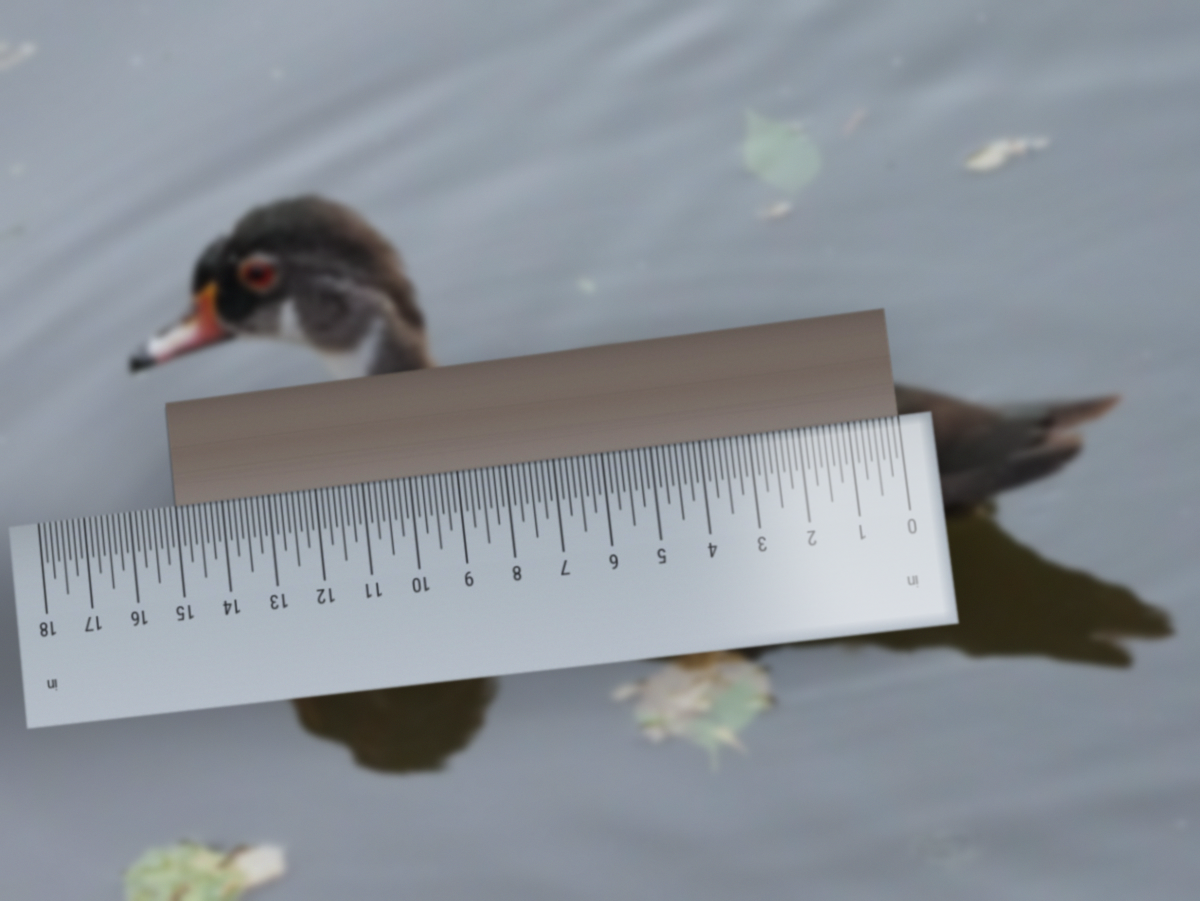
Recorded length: 15,in
